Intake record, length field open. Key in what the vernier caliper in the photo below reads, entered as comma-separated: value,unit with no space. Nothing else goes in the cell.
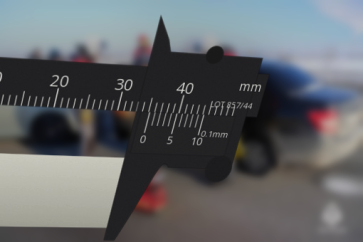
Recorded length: 35.2,mm
